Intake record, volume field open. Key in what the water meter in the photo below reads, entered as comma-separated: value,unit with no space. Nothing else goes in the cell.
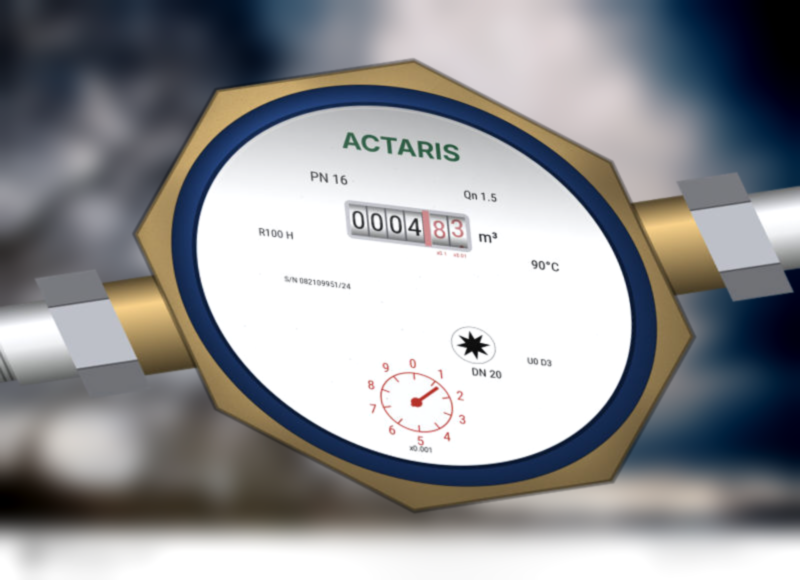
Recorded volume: 4.831,m³
